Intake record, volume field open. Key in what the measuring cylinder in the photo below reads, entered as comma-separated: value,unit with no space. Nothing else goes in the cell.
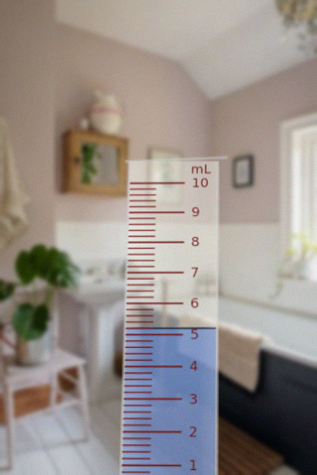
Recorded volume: 5.2,mL
